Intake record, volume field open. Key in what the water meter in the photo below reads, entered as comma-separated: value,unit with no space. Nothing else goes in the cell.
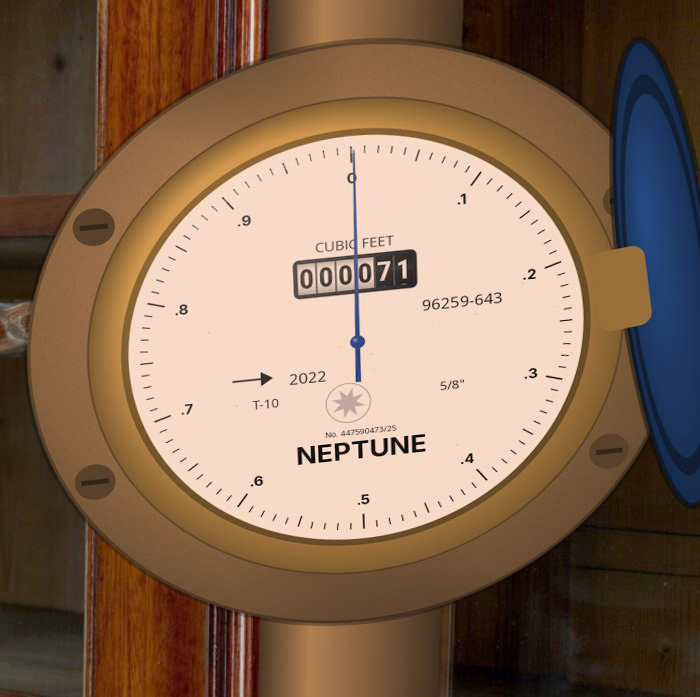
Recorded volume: 71.00,ft³
